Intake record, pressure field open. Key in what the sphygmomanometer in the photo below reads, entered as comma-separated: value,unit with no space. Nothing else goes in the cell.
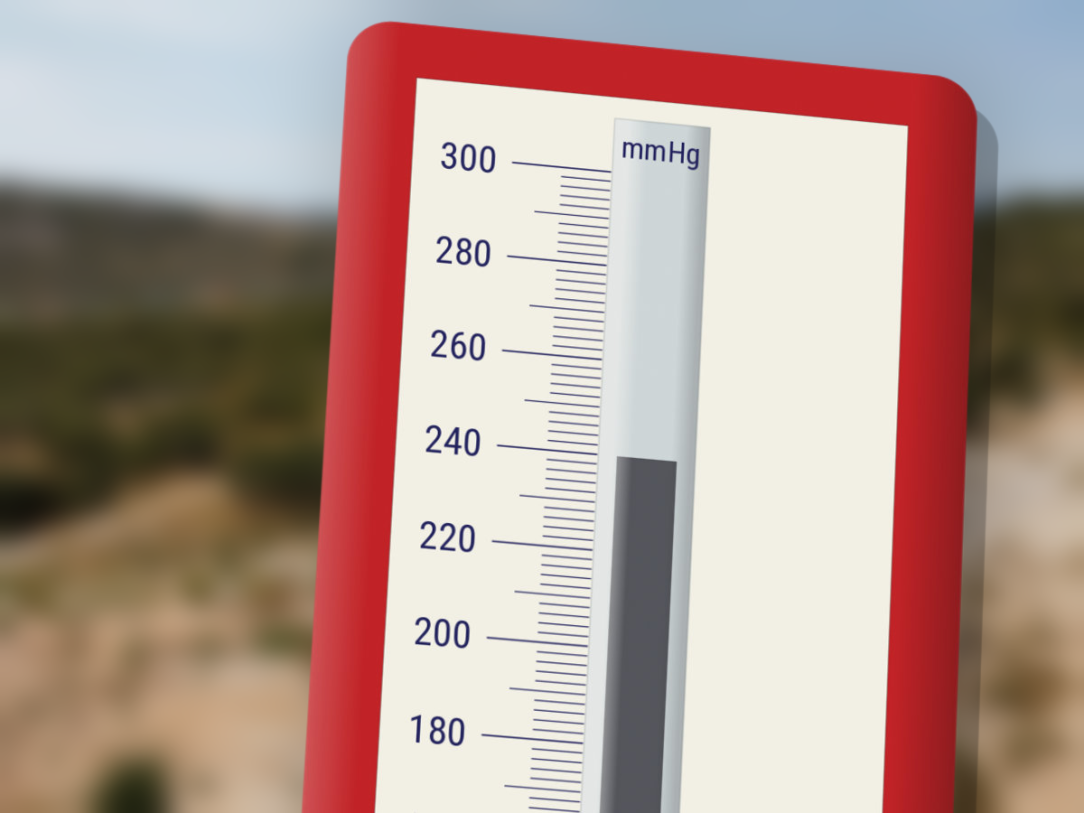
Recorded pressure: 240,mmHg
